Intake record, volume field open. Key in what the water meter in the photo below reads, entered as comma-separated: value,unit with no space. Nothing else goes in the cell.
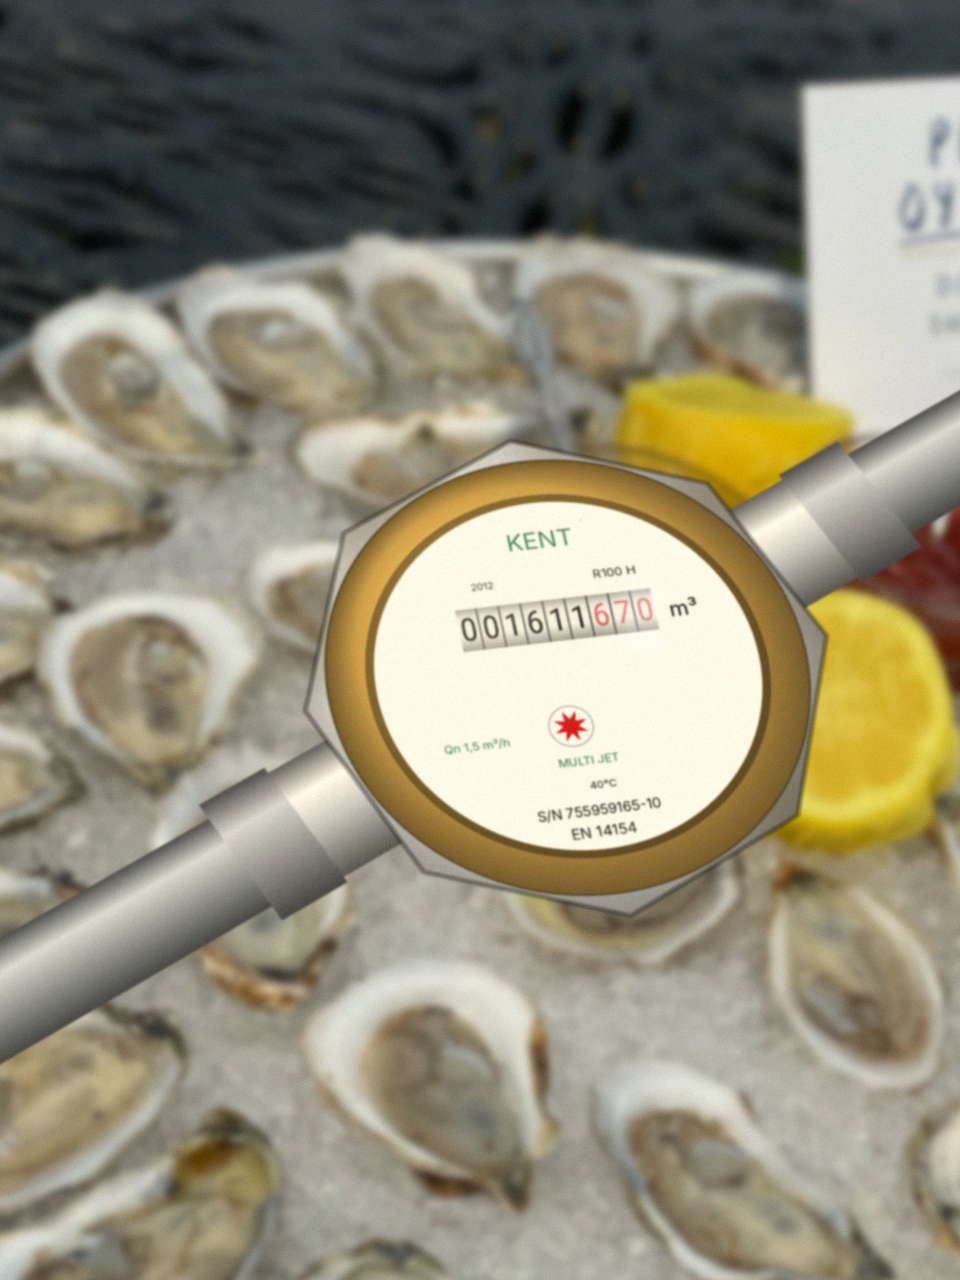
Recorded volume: 1611.670,m³
